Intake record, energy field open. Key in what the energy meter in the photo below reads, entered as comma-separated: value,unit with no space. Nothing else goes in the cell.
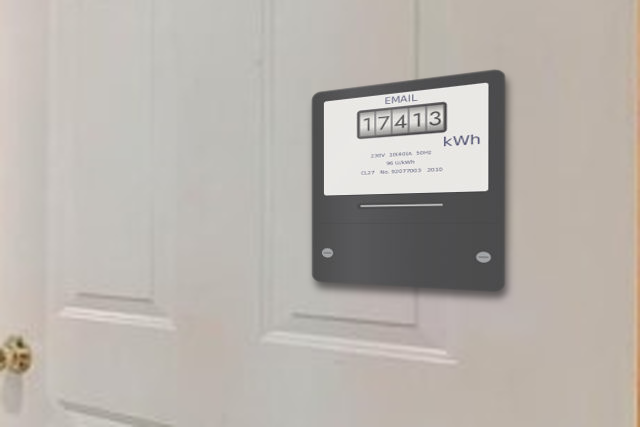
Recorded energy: 17413,kWh
